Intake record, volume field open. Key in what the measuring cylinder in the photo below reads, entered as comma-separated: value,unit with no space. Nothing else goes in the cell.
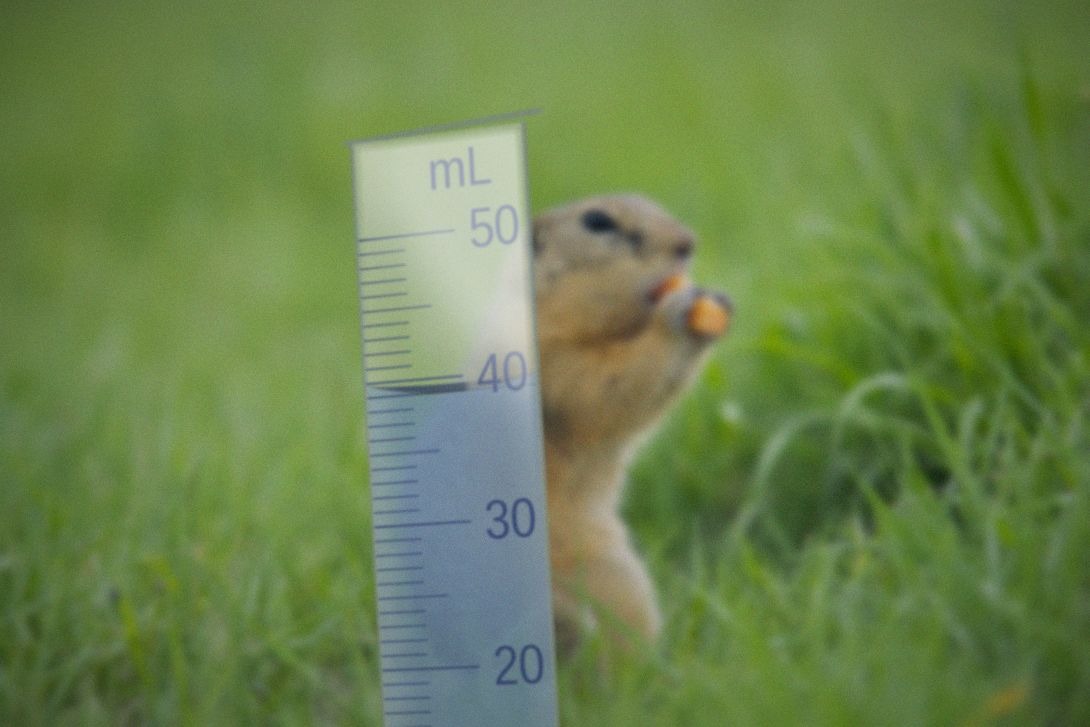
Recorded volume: 39,mL
